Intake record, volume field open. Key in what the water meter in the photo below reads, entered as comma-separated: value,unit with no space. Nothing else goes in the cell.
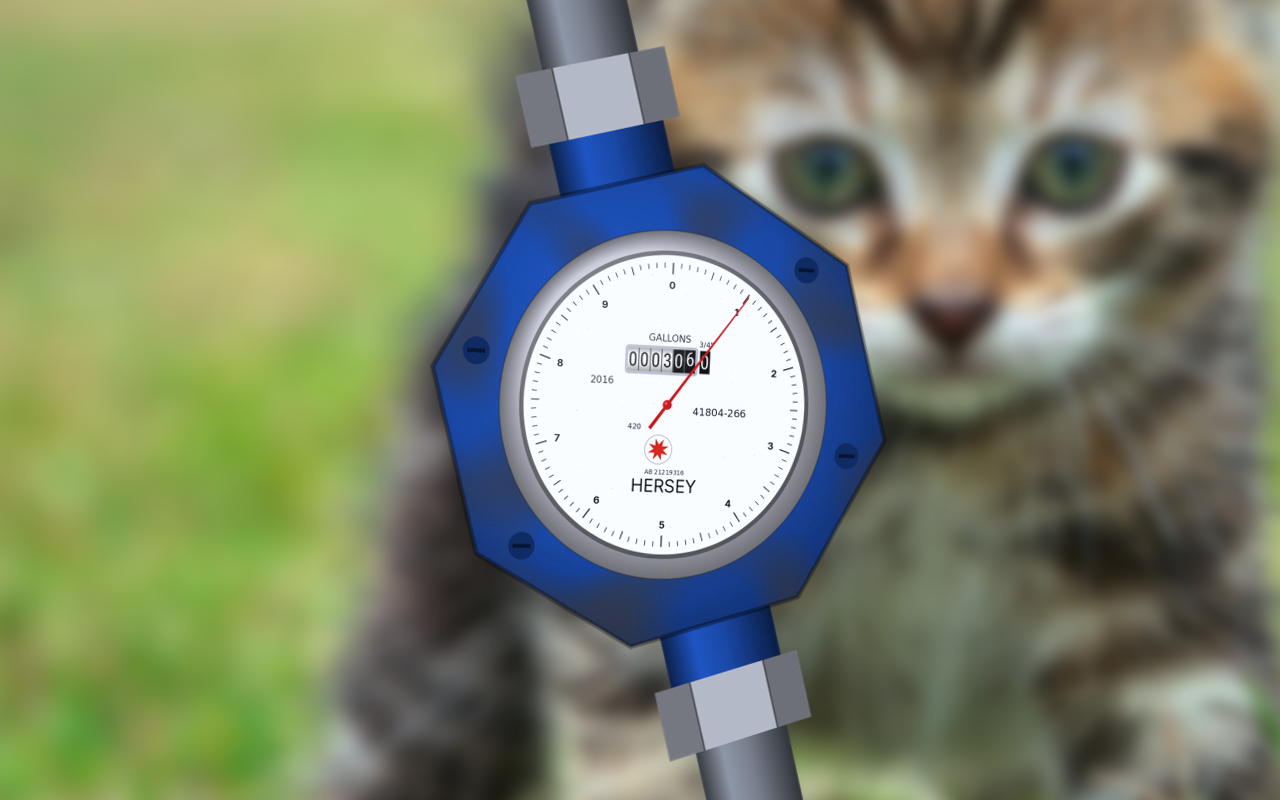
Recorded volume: 3061.0,gal
